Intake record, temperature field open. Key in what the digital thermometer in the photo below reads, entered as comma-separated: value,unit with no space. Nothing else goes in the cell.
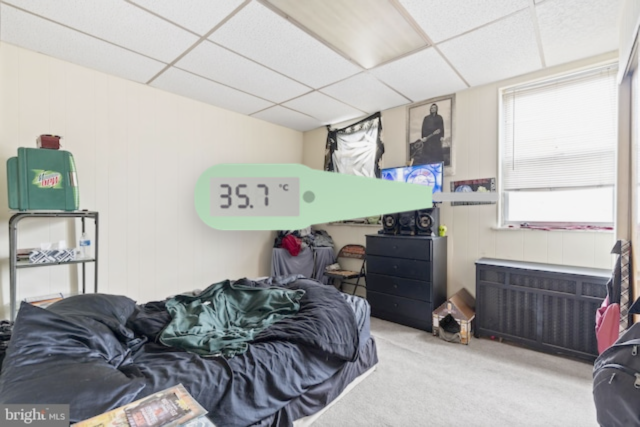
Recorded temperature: 35.7,°C
